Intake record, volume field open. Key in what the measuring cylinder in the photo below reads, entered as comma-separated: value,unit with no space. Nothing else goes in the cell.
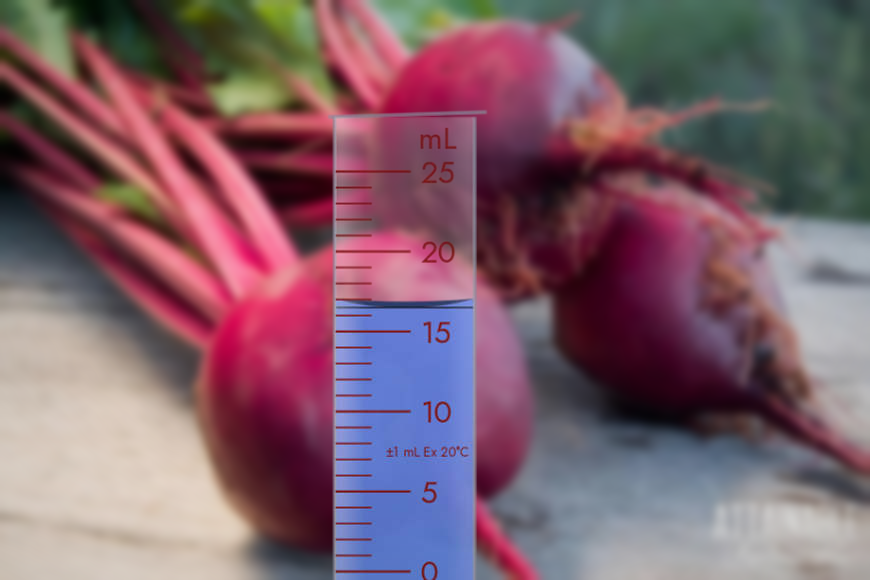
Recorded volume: 16.5,mL
